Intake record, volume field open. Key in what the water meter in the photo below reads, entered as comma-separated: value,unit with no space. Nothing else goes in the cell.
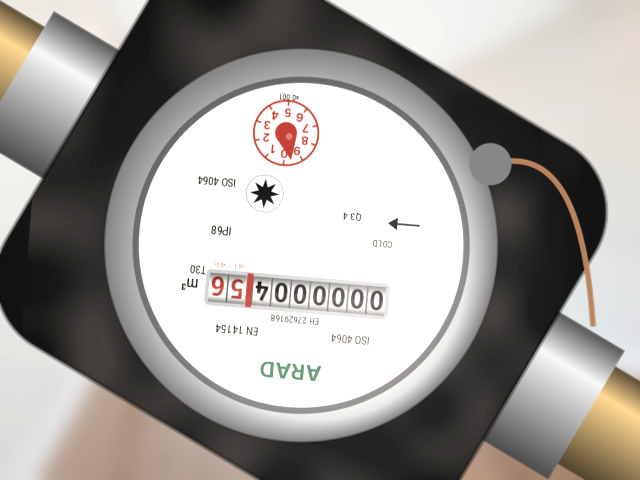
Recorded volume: 4.559,m³
